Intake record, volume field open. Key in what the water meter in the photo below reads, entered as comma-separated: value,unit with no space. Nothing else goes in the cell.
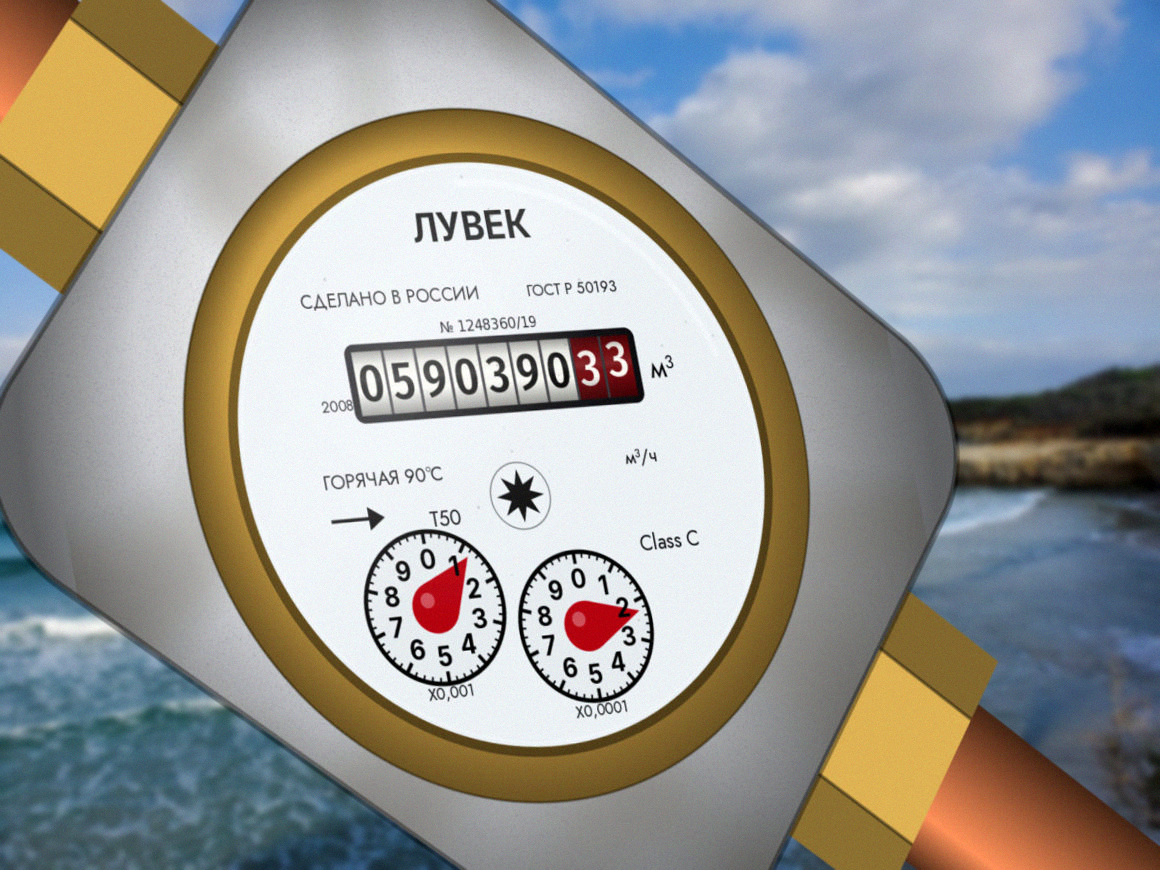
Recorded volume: 590390.3312,m³
